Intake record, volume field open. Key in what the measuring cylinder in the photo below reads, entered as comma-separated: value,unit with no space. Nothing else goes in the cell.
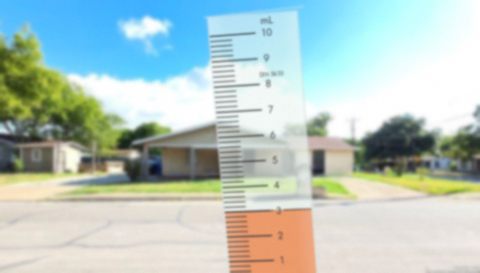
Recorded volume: 3,mL
